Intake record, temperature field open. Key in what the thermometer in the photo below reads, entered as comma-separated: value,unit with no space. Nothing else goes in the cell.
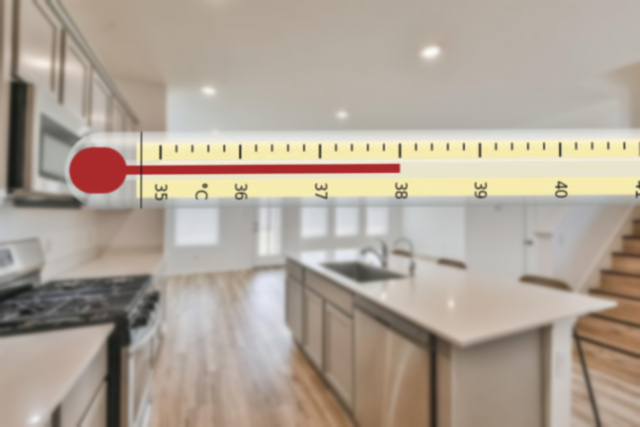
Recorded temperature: 38,°C
